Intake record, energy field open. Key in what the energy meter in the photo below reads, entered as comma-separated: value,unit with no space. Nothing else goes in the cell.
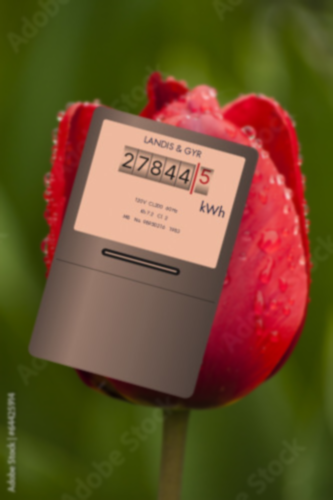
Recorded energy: 27844.5,kWh
